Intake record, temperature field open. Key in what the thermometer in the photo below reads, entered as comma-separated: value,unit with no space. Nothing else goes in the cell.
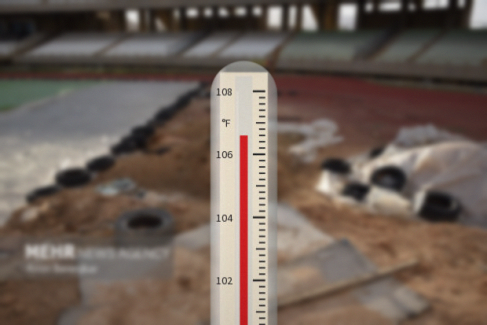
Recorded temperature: 106.6,°F
